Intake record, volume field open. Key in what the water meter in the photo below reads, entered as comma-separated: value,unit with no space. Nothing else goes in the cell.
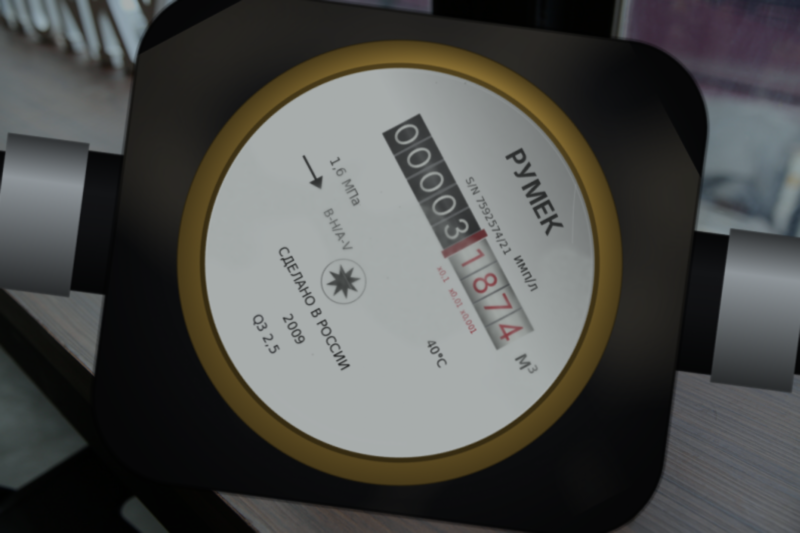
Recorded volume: 3.1874,m³
